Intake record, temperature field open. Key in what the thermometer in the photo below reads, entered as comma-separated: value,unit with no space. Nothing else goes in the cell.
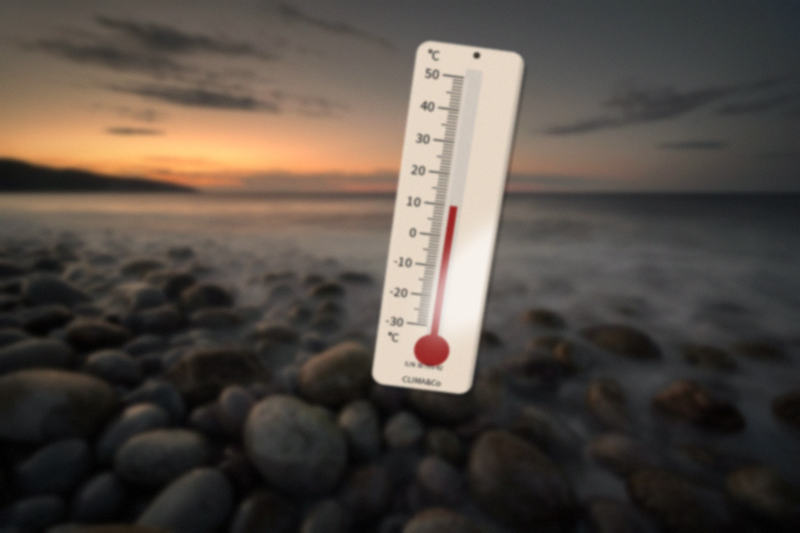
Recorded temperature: 10,°C
